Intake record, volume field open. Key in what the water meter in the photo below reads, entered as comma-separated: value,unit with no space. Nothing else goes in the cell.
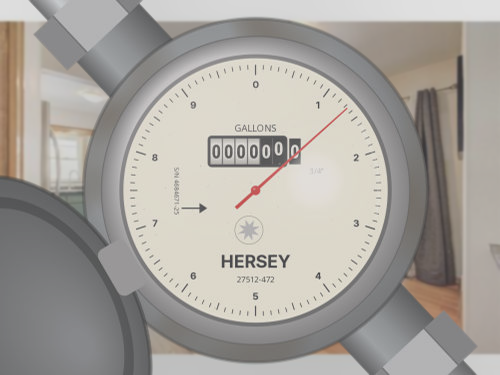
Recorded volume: 1.3,gal
